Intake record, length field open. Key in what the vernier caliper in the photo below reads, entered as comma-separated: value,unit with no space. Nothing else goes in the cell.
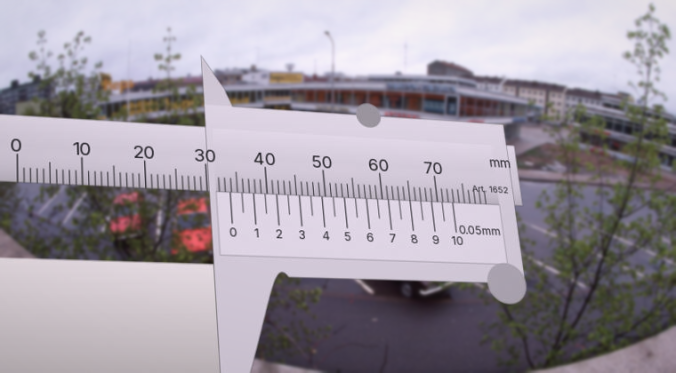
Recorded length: 33.8,mm
